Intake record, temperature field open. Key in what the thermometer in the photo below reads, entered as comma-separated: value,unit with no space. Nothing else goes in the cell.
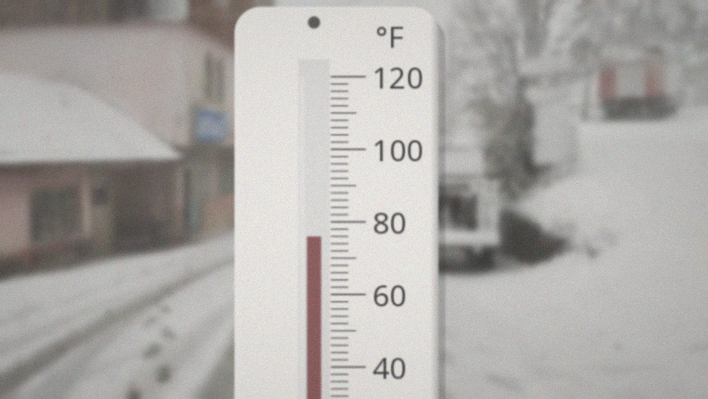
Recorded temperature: 76,°F
